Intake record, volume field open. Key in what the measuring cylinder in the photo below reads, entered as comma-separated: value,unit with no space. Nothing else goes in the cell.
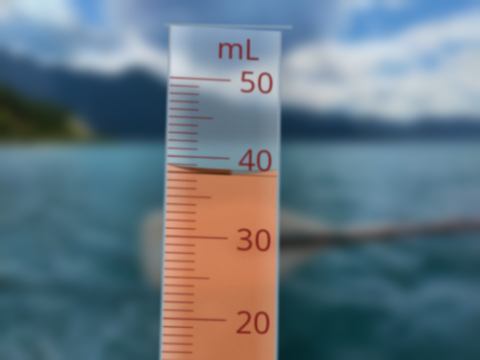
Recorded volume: 38,mL
